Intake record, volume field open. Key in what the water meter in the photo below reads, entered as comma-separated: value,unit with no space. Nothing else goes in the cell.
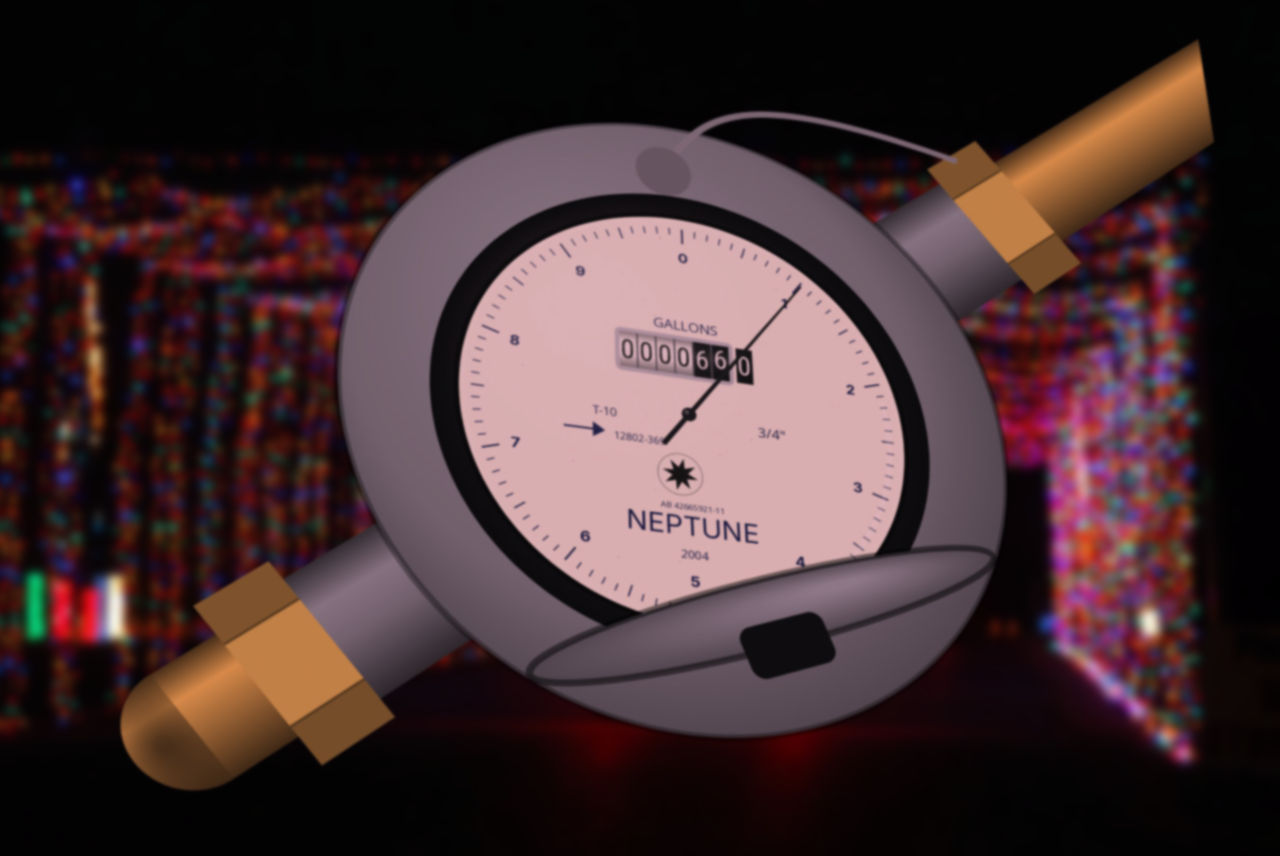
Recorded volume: 661.0,gal
